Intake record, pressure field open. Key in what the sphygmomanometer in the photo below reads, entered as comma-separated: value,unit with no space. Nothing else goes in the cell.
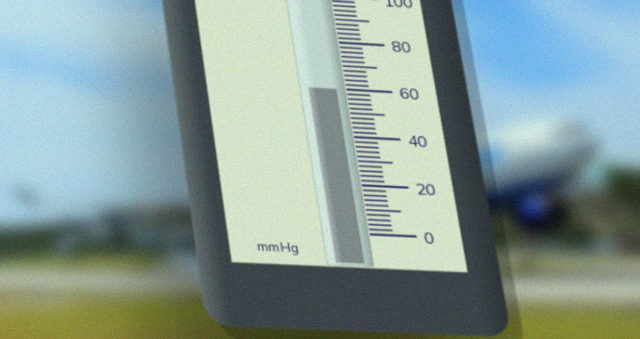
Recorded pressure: 60,mmHg
